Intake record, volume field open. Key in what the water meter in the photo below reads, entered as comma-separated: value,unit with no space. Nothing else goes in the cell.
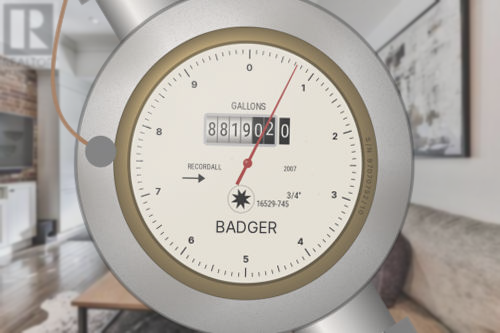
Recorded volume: 8819020.7,gal
